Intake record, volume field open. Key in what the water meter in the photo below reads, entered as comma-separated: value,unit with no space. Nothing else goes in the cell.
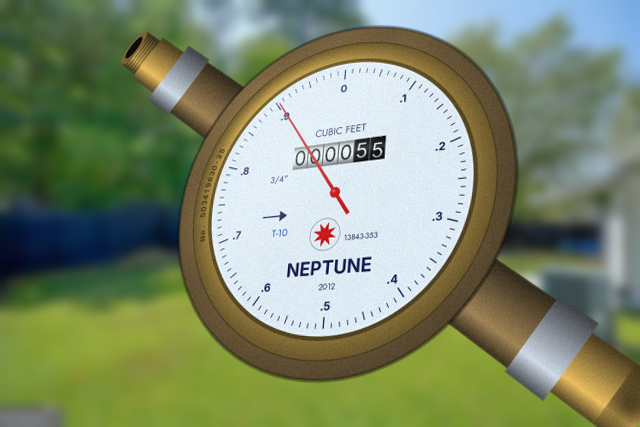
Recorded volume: 54.90,ft³
